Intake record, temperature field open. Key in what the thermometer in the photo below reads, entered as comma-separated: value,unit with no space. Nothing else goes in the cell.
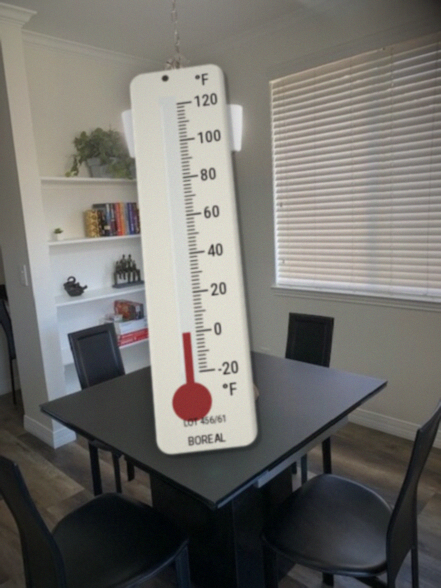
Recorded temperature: 0,°F
